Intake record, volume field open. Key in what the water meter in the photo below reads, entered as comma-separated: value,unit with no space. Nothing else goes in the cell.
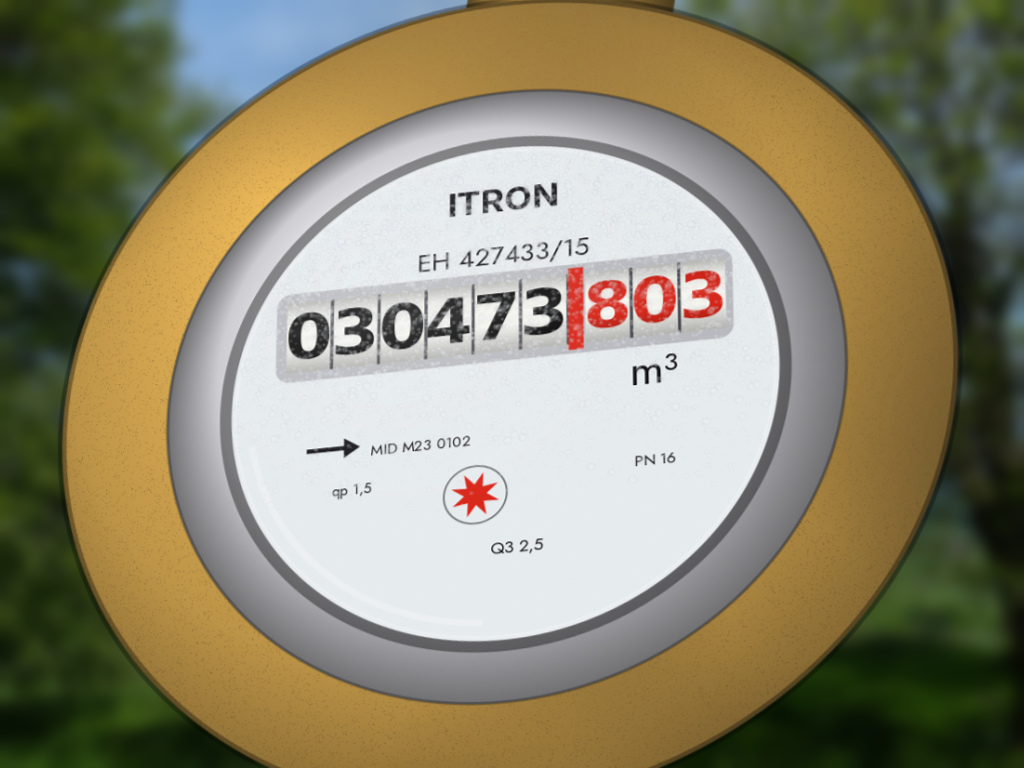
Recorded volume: 30473.803,m³
